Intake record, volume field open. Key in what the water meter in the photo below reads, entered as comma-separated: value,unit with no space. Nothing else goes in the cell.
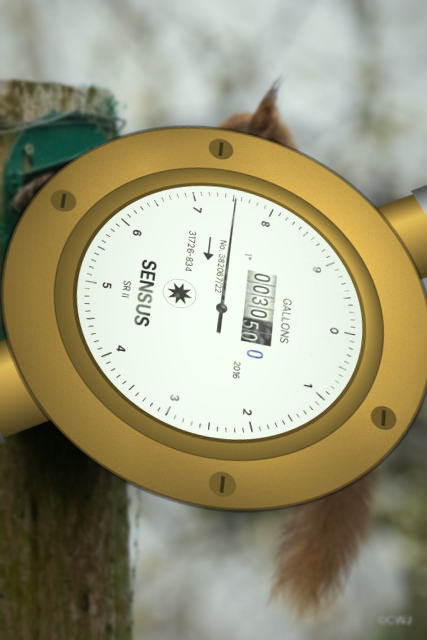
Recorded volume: 30497.5,gal
